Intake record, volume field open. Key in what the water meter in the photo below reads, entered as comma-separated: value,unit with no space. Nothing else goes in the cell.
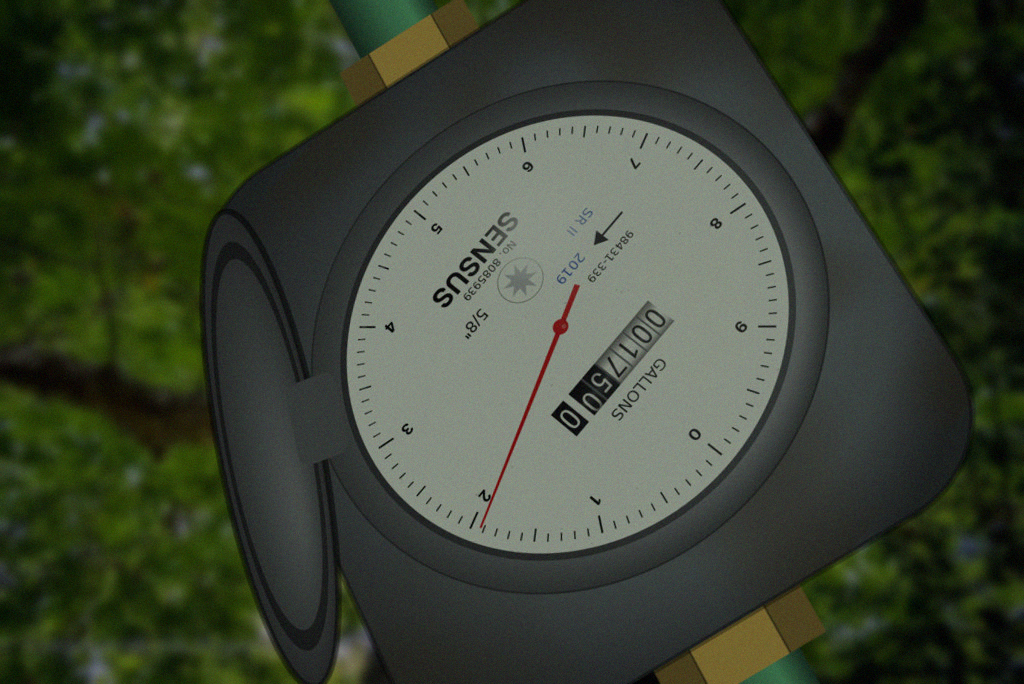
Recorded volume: 17501.9,gal
